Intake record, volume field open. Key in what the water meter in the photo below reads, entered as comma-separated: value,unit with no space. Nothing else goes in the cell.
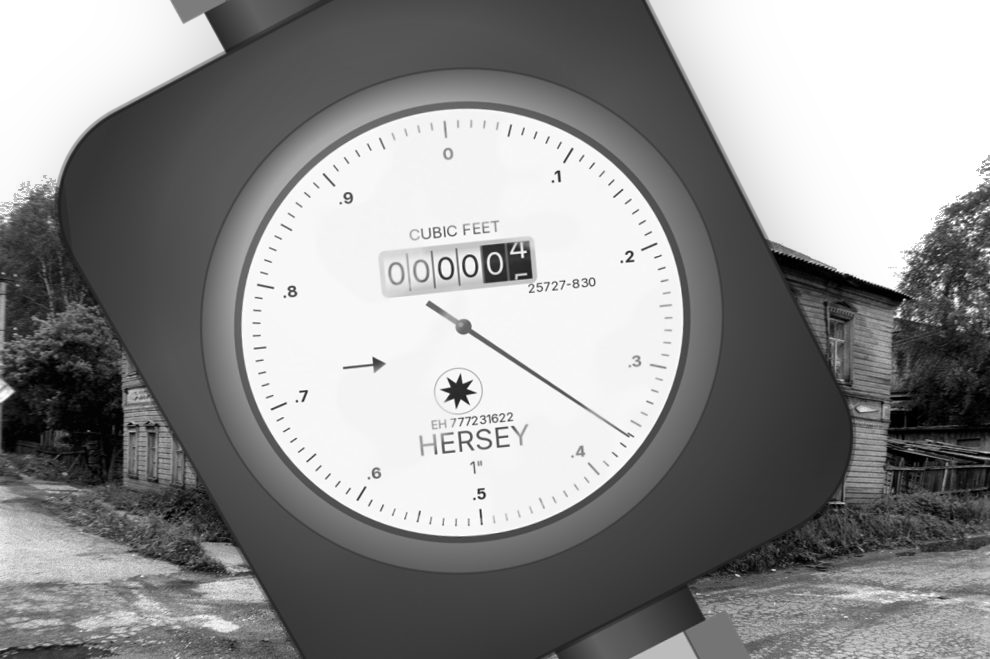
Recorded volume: 4.36,ft³
